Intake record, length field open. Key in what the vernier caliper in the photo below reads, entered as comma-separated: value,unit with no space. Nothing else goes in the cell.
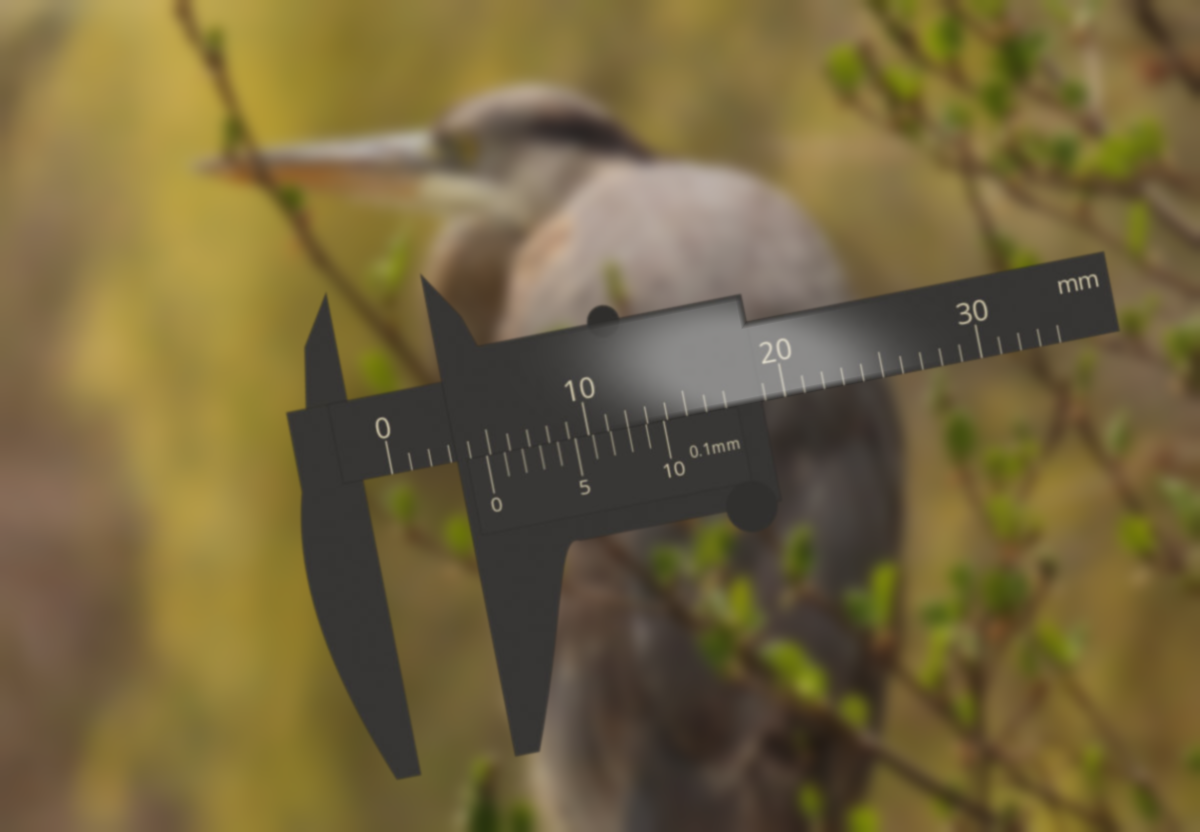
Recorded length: 4.8,mm
